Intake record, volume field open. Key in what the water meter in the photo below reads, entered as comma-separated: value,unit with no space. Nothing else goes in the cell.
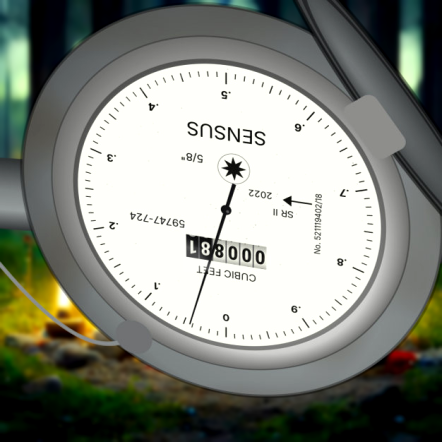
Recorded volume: 881.04,ft³
